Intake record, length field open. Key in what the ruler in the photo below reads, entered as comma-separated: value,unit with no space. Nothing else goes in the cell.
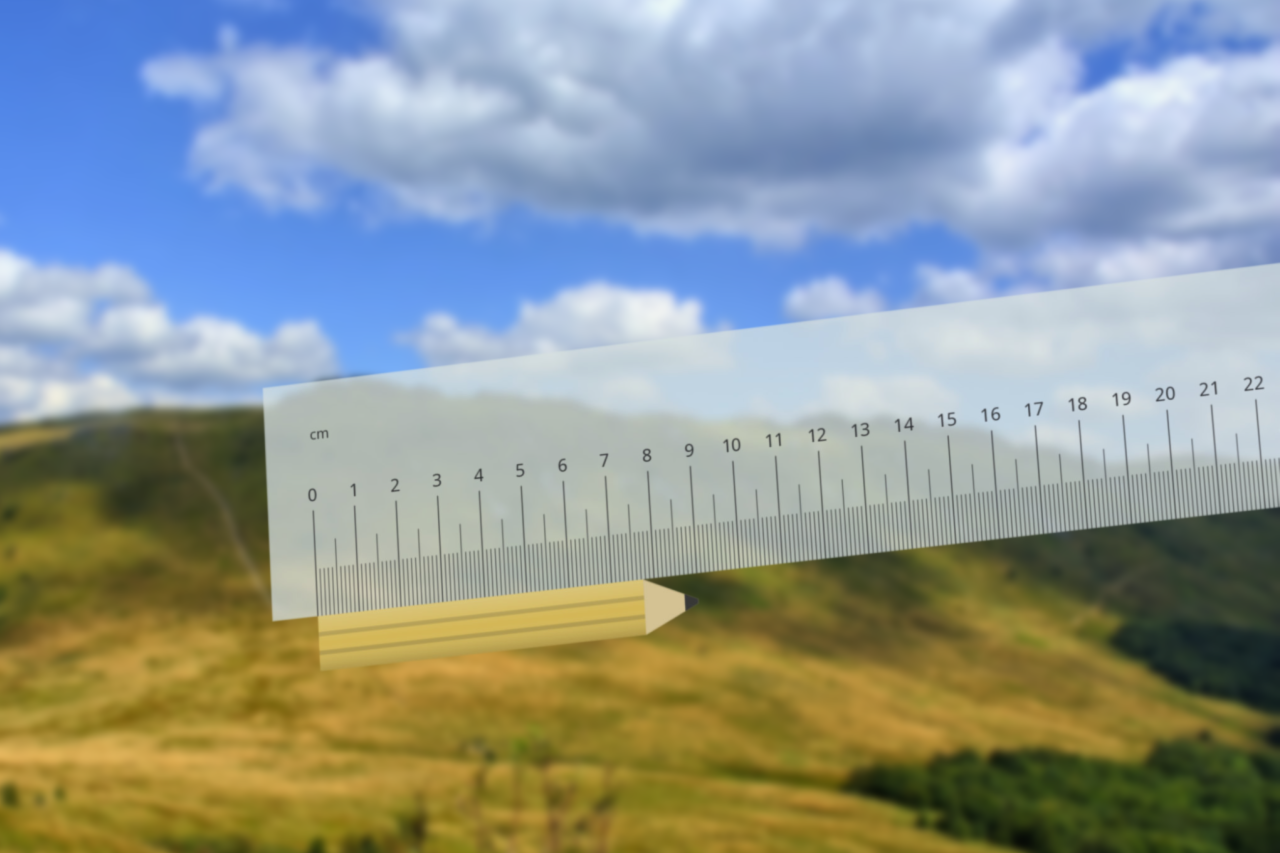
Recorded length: 9,cm
